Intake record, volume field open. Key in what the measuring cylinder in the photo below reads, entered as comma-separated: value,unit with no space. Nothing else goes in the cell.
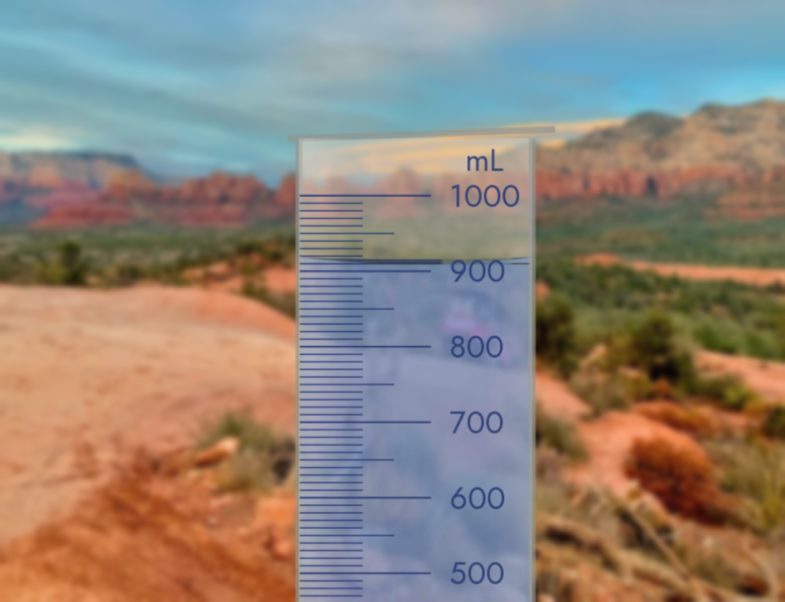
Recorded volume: 910,mL
